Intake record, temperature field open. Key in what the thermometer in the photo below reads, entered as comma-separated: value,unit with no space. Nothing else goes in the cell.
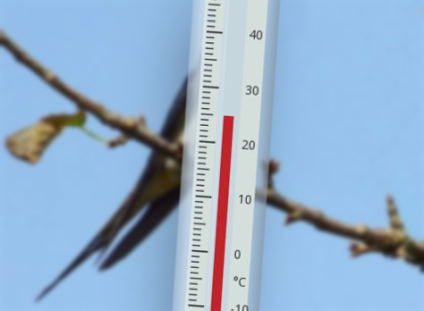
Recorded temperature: 25,°C
